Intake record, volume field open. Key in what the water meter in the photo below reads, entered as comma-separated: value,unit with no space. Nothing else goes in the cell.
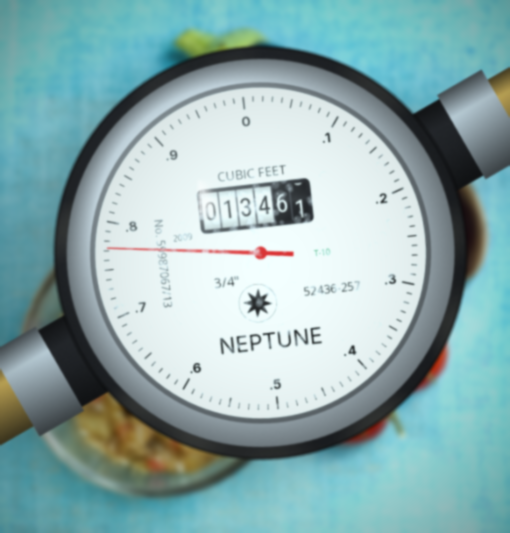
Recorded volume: 13460.77,ft³
